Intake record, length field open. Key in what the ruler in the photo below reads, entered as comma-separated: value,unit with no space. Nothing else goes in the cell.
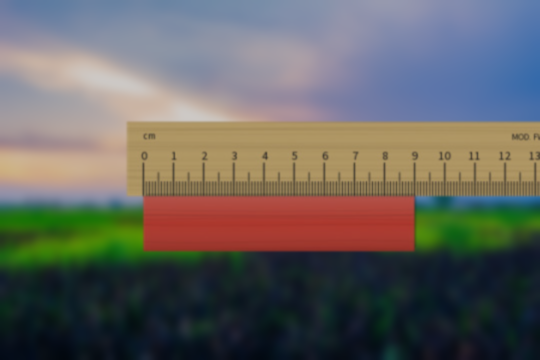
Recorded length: 9,cm
